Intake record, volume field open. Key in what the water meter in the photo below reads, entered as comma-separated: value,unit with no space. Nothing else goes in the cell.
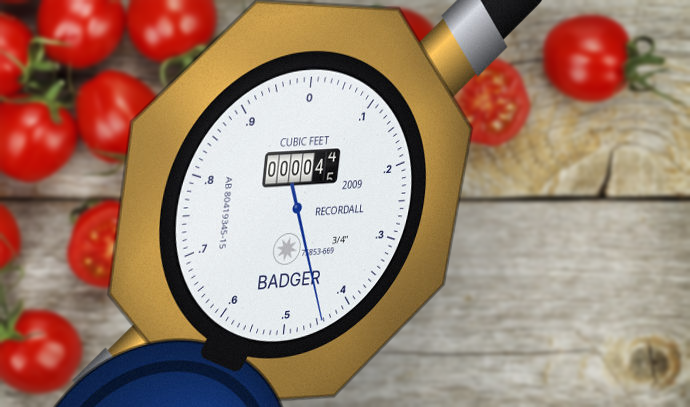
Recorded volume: 44.44,ft³
